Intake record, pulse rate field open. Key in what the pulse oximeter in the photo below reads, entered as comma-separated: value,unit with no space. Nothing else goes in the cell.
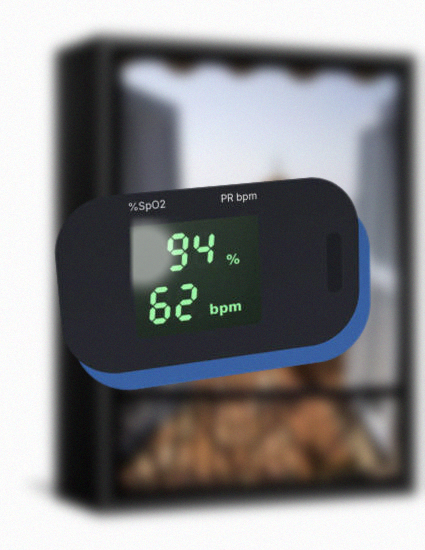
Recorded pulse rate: 62,bpm
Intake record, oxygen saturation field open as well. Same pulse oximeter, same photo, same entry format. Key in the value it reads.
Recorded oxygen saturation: 94,%
